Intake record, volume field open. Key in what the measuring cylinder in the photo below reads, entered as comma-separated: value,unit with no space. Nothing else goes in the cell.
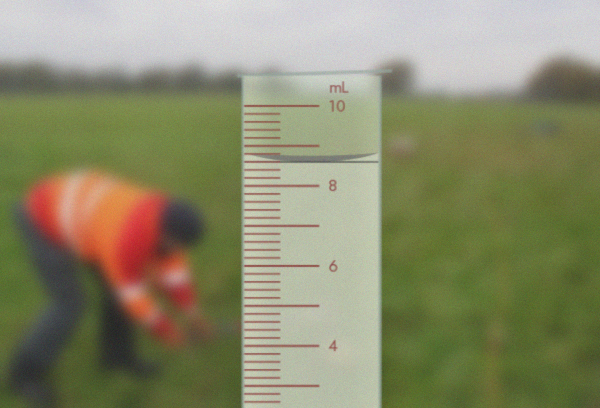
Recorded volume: 8.6,mL
